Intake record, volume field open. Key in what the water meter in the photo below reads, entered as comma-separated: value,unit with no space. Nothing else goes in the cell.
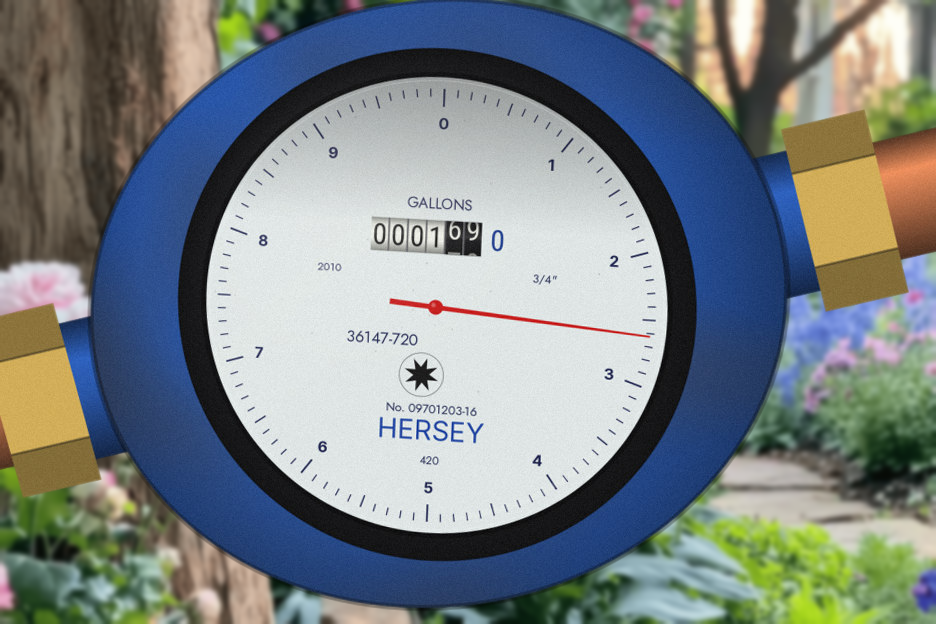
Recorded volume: 1692.6,gal
